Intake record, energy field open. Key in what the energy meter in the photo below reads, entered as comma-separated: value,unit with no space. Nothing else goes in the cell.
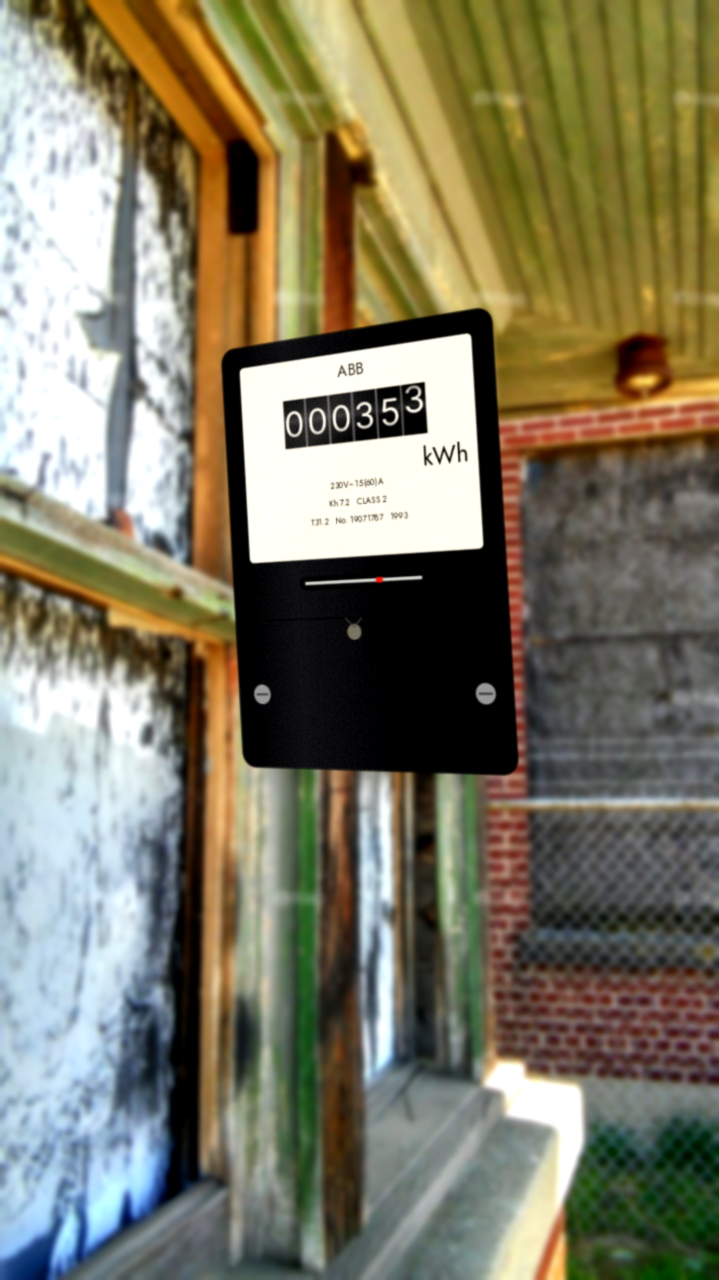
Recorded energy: 353,kWh
